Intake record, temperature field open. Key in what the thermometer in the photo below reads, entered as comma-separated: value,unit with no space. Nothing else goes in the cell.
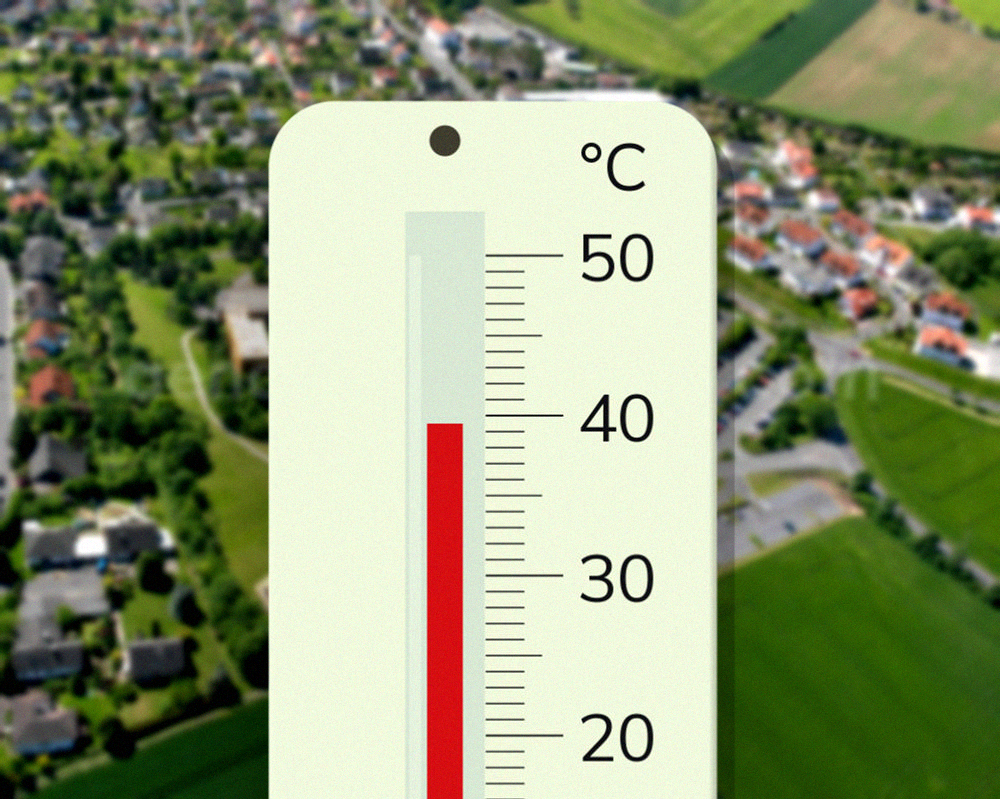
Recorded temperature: 39.5,°C
